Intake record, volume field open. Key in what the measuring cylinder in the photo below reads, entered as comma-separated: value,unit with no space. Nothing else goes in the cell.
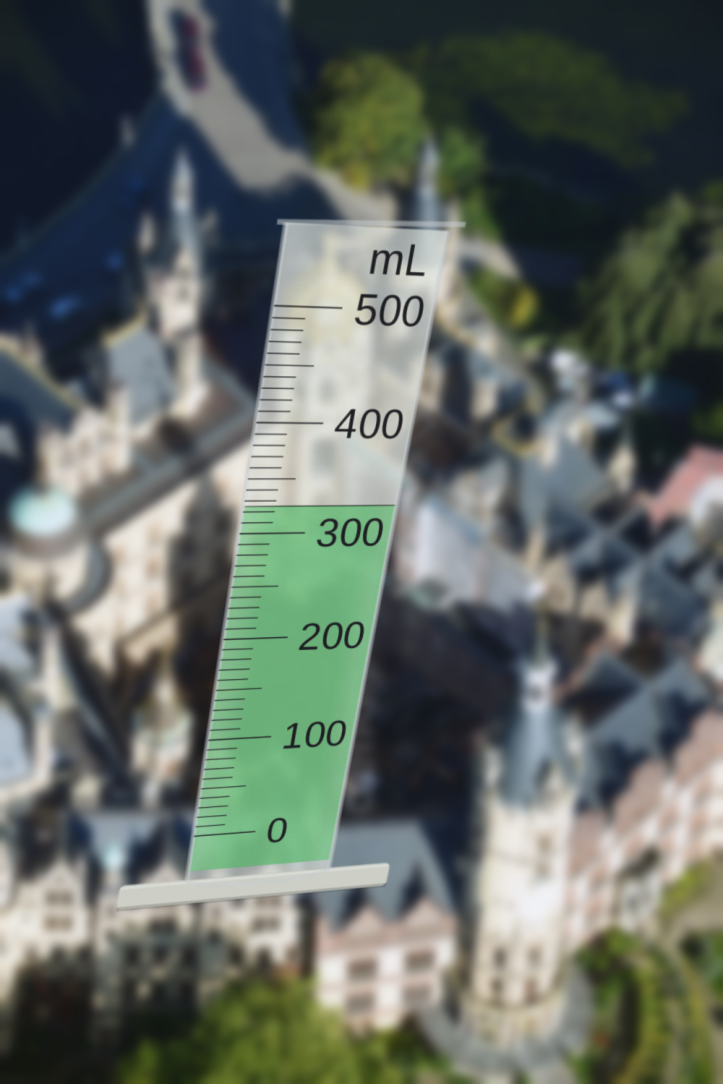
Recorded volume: 325,mL
